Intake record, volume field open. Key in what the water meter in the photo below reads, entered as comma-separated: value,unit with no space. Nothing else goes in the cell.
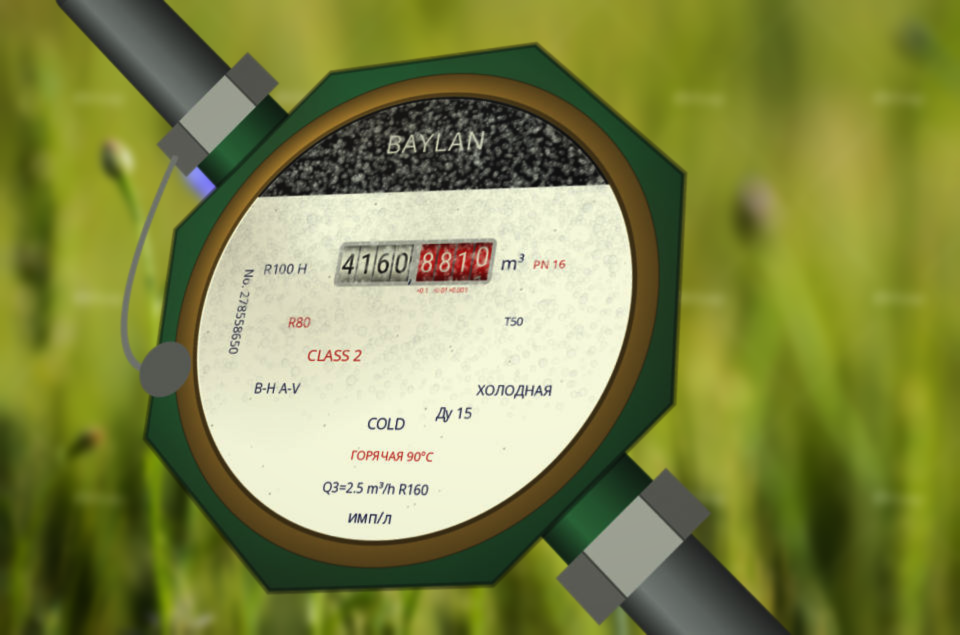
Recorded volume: 4160.8810,m³
